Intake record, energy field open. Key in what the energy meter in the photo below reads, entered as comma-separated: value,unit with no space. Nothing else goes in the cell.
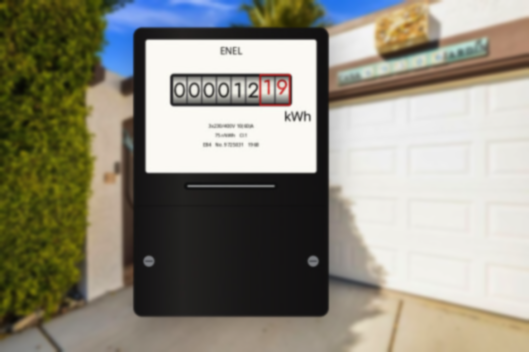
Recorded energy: 12.19,kWh
